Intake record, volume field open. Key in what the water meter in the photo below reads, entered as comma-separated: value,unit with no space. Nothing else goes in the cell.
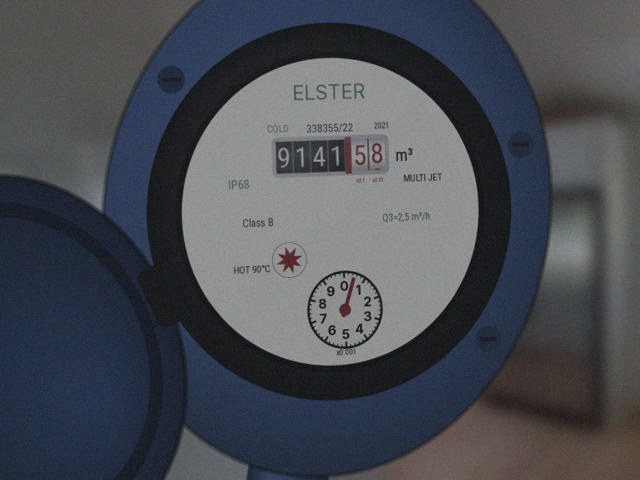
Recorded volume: 9141.580,m³
